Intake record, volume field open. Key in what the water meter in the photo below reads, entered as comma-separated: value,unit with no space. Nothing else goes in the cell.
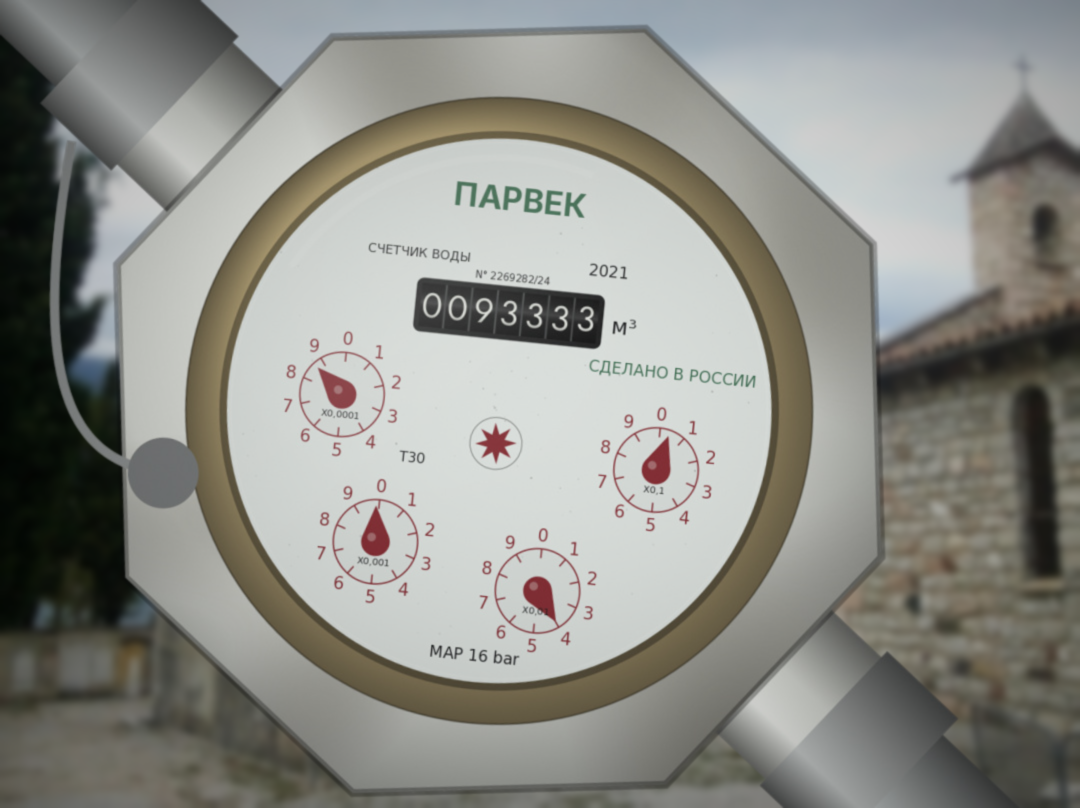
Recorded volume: 93333.0398,m³
